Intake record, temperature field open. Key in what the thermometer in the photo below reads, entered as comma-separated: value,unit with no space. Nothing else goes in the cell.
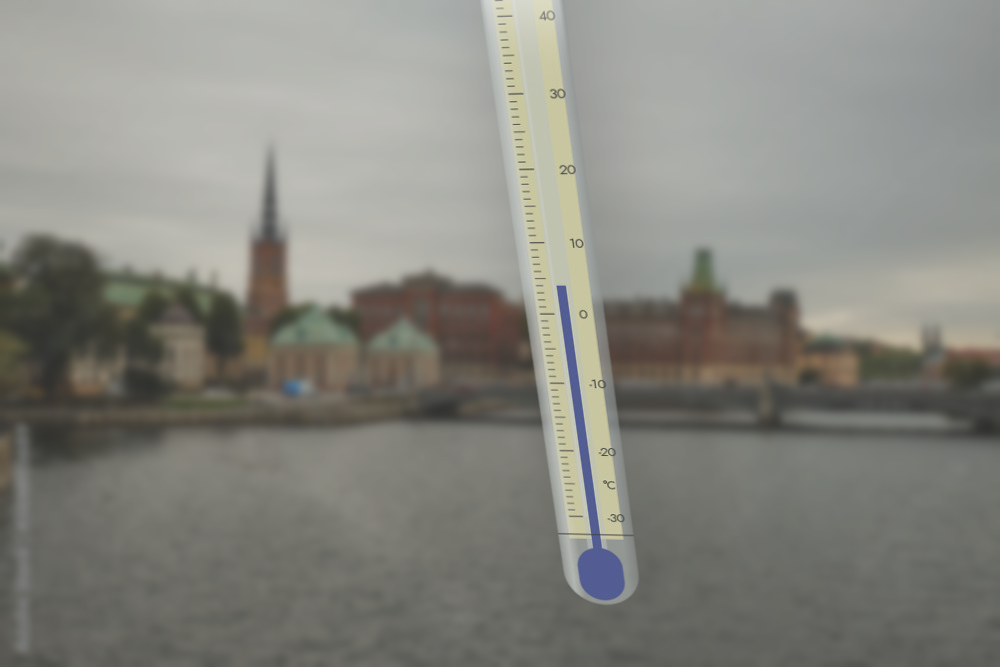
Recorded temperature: 4,°C
